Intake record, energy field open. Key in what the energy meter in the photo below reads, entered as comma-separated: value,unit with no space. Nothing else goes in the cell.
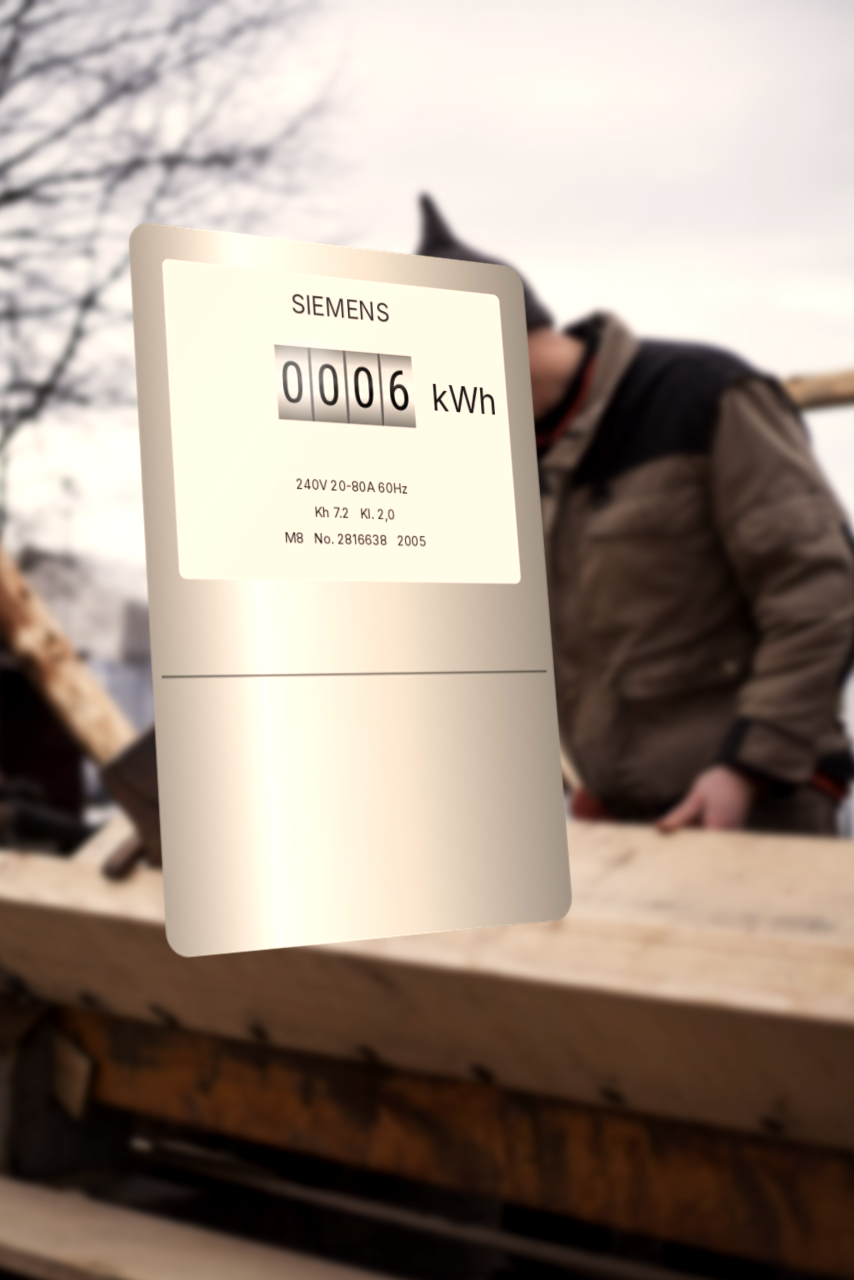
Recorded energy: 6,kWh
